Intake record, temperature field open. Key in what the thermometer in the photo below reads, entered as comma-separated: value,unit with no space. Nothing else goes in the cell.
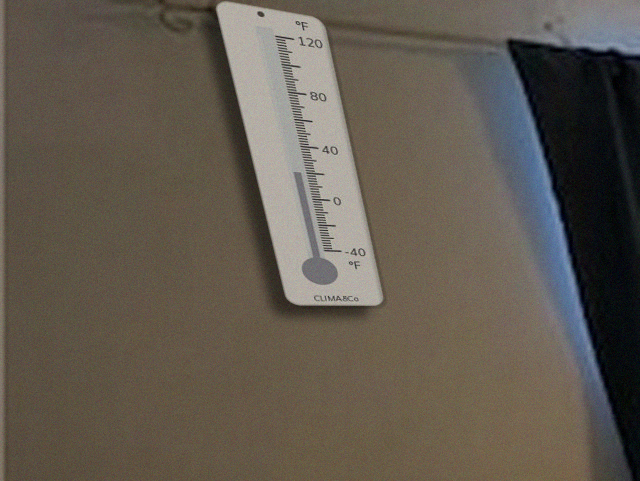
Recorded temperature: 20,°F
